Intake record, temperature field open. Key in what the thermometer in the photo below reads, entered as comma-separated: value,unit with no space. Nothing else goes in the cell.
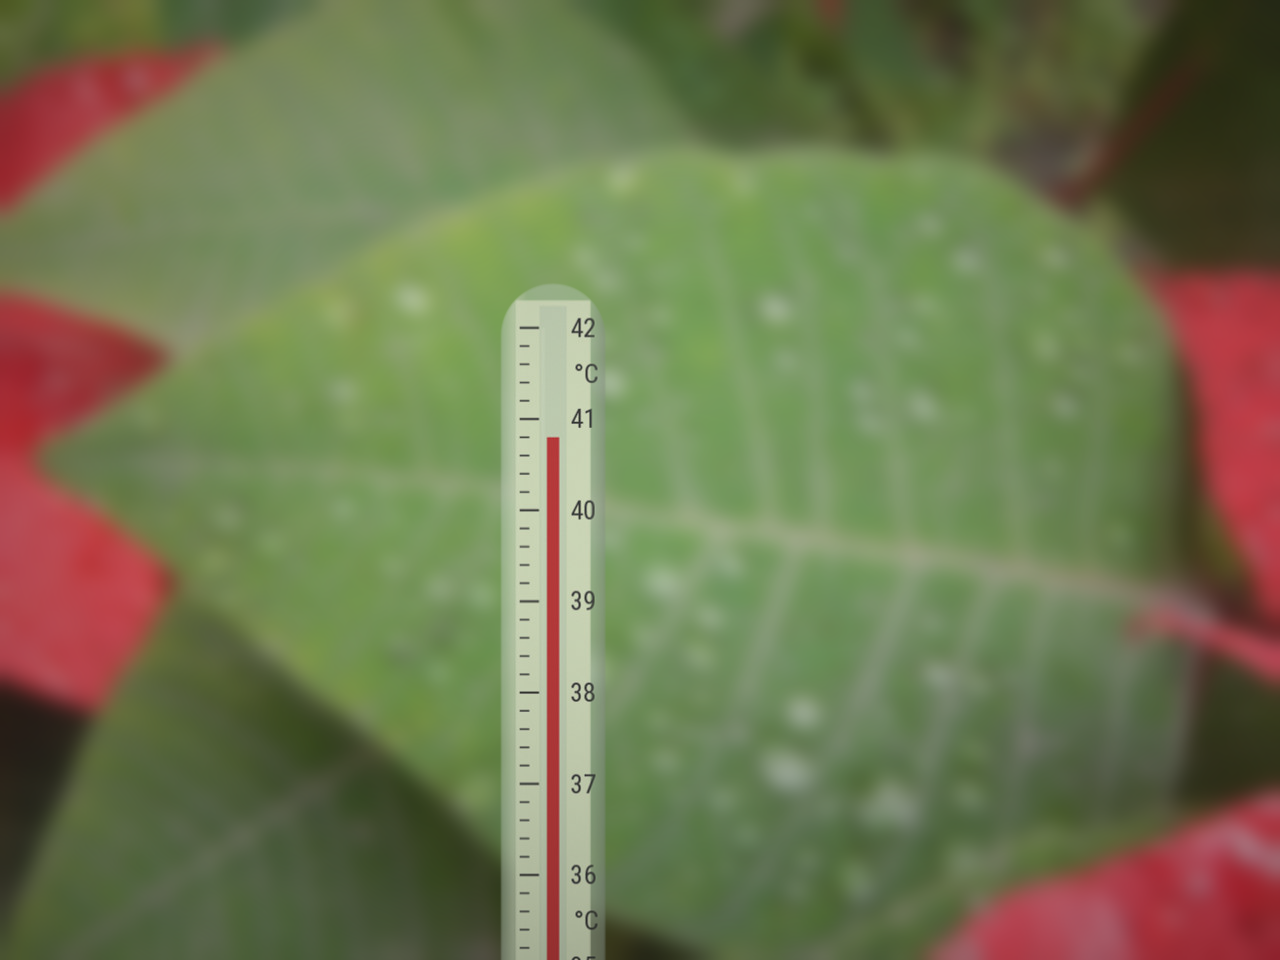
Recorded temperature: 40.8,°C
